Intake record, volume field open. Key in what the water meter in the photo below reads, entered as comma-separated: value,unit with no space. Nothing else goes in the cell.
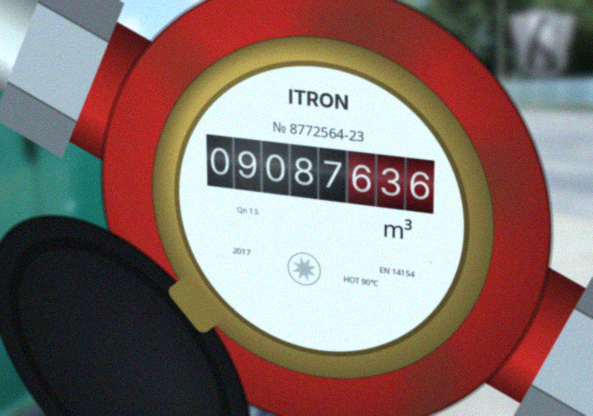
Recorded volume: 9087.636,m³
